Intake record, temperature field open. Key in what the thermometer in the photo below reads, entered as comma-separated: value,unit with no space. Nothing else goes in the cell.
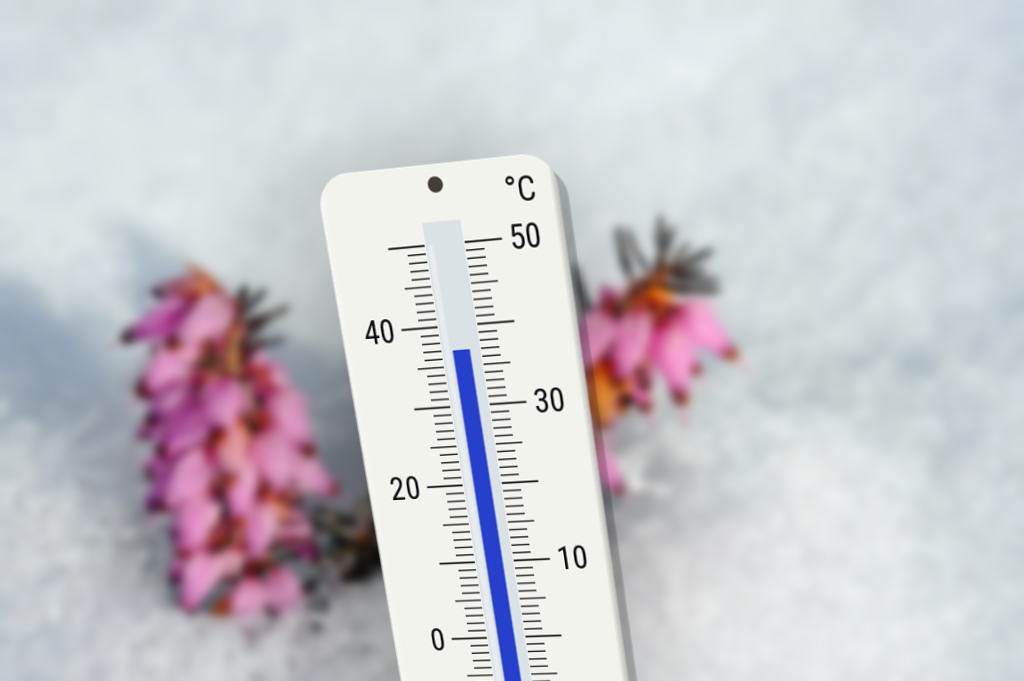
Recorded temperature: 37,°C
